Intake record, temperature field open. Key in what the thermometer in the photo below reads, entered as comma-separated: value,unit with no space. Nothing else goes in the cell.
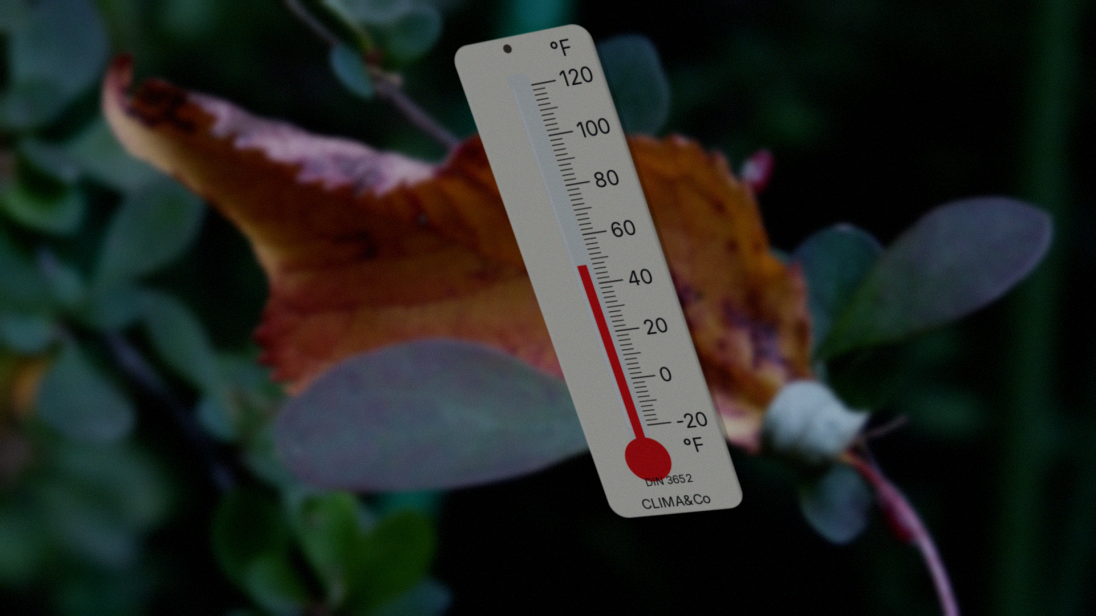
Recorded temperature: 48,°F
